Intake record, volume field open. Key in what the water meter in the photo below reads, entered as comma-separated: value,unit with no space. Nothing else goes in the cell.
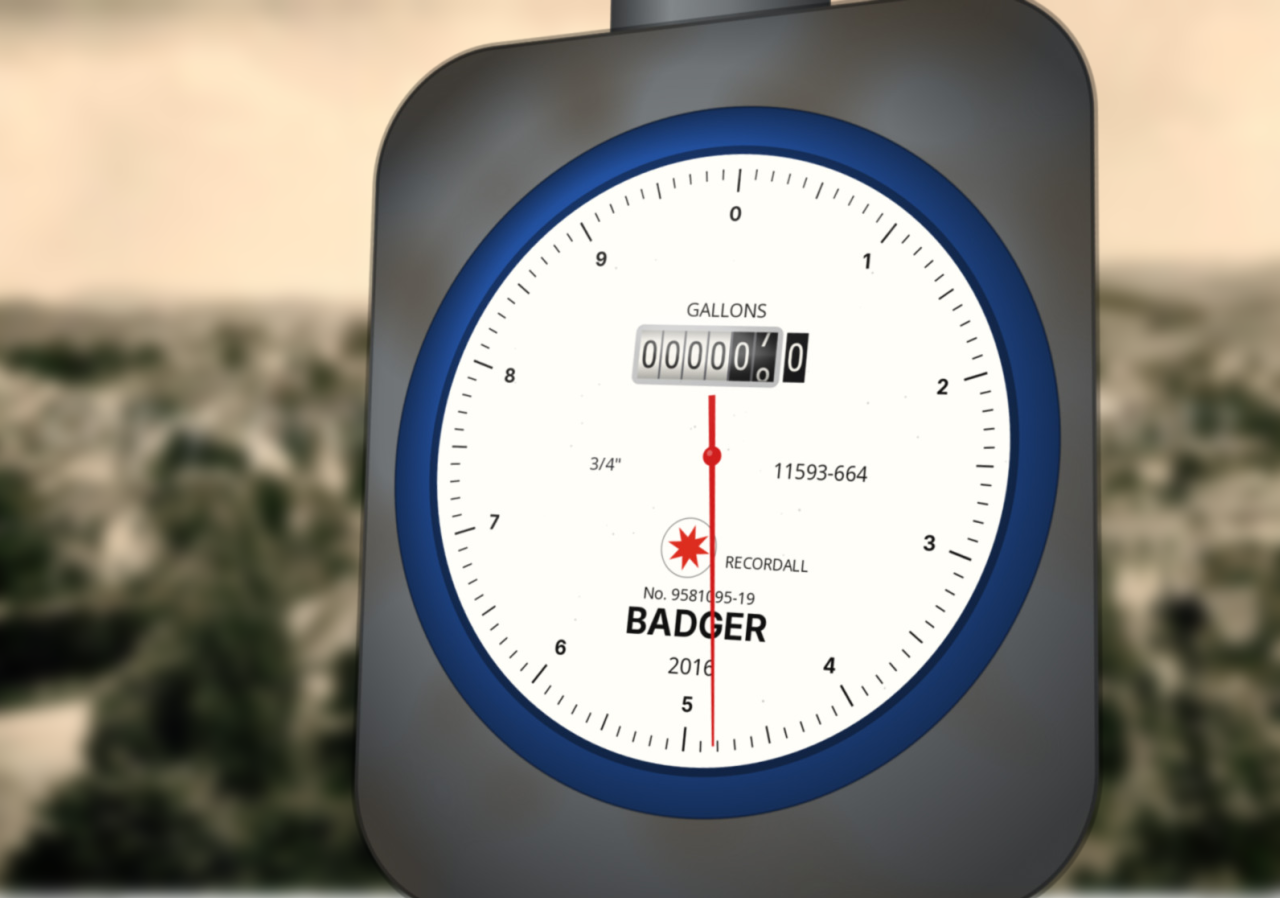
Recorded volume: 74.8,gal
